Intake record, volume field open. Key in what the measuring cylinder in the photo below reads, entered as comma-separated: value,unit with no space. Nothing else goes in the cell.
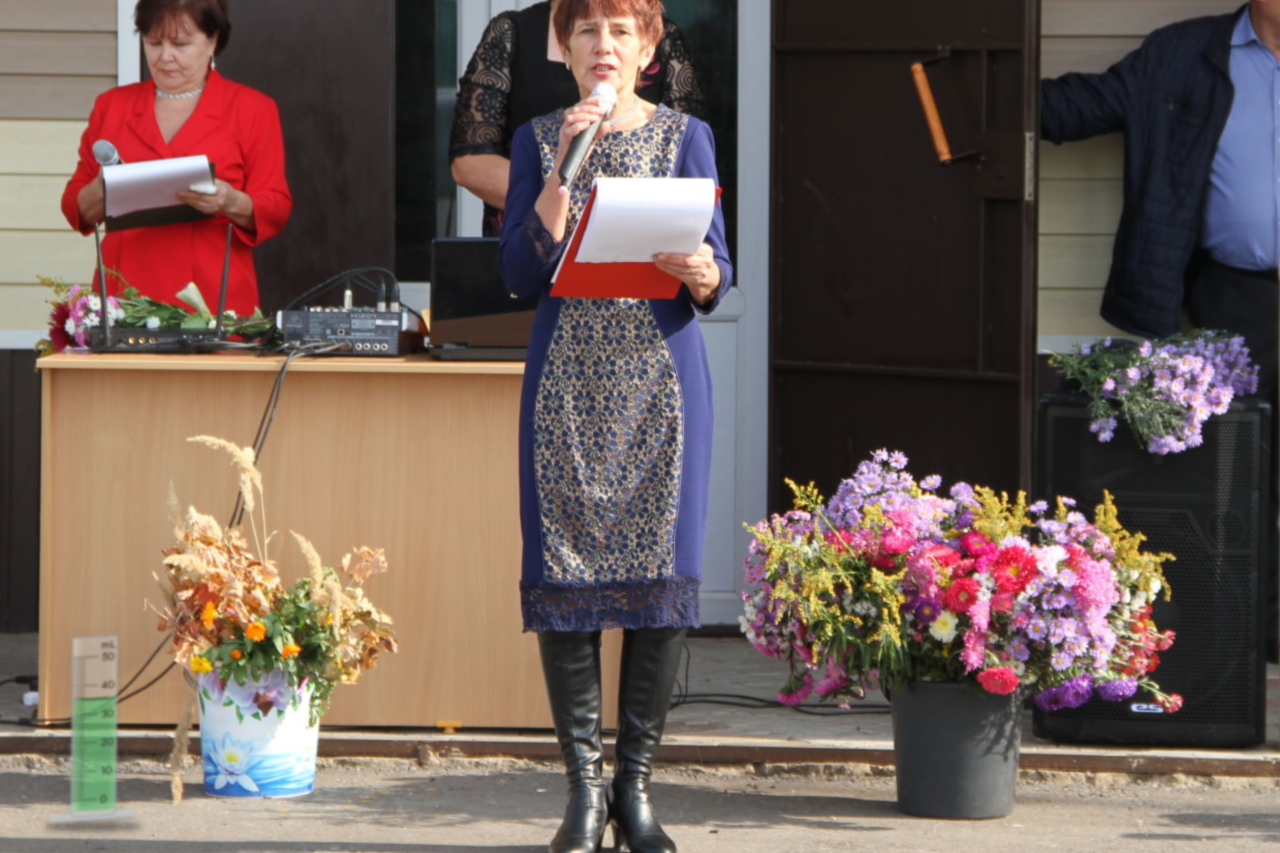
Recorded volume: 35,mL
